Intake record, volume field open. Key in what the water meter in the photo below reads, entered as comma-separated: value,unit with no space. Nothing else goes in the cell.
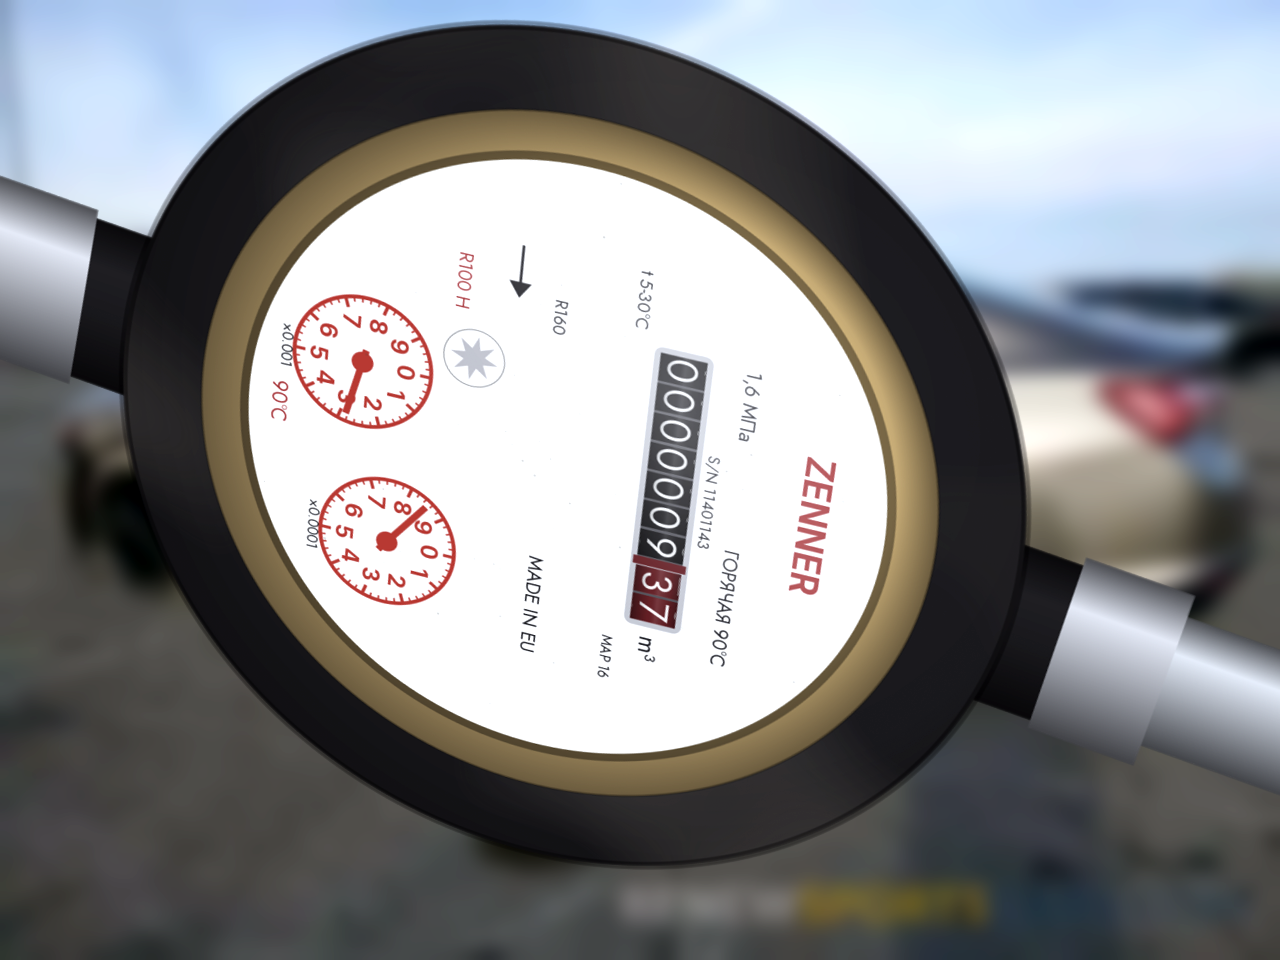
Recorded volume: 9.3728,m³
